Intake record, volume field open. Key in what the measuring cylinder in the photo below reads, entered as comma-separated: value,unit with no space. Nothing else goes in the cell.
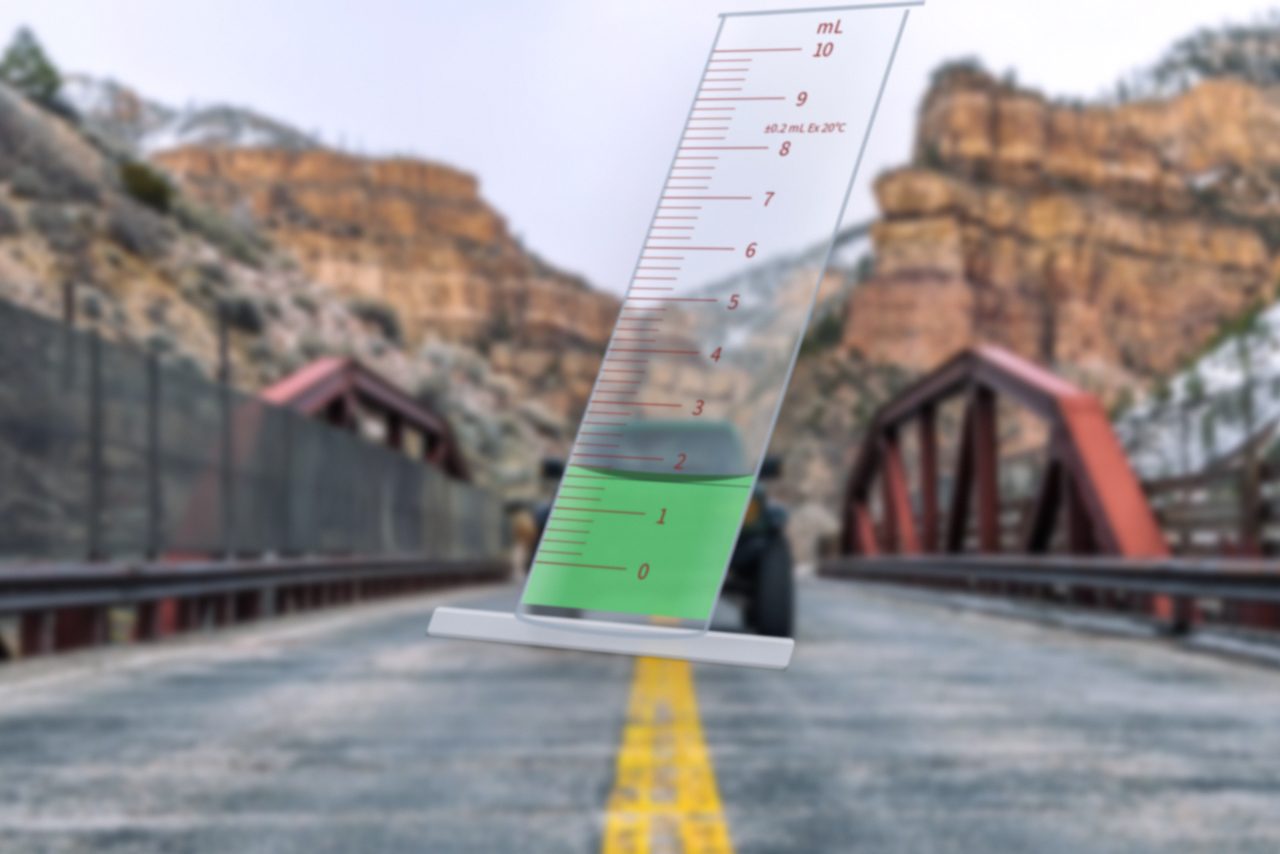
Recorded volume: 1.6,mL
